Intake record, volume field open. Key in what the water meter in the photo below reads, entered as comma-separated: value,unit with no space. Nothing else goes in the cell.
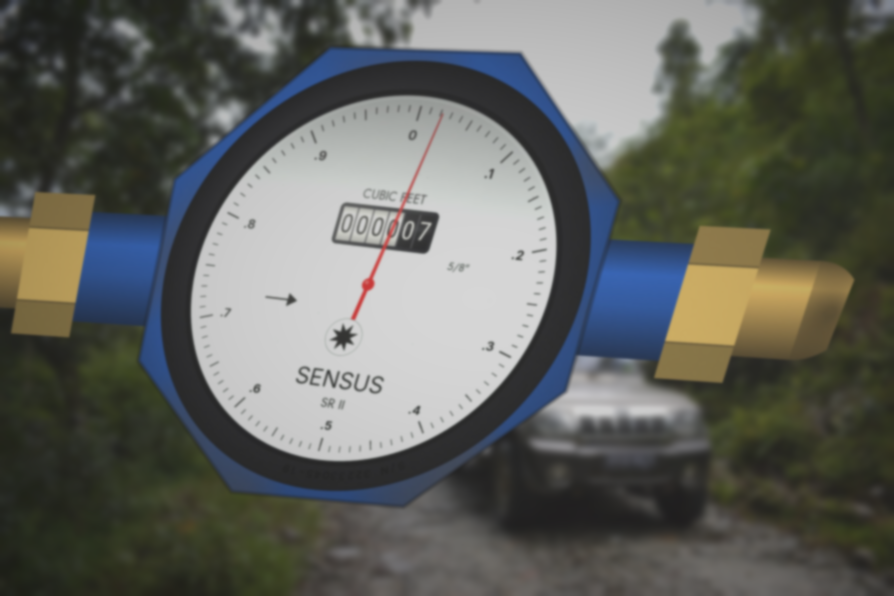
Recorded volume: 7.02,ft³
